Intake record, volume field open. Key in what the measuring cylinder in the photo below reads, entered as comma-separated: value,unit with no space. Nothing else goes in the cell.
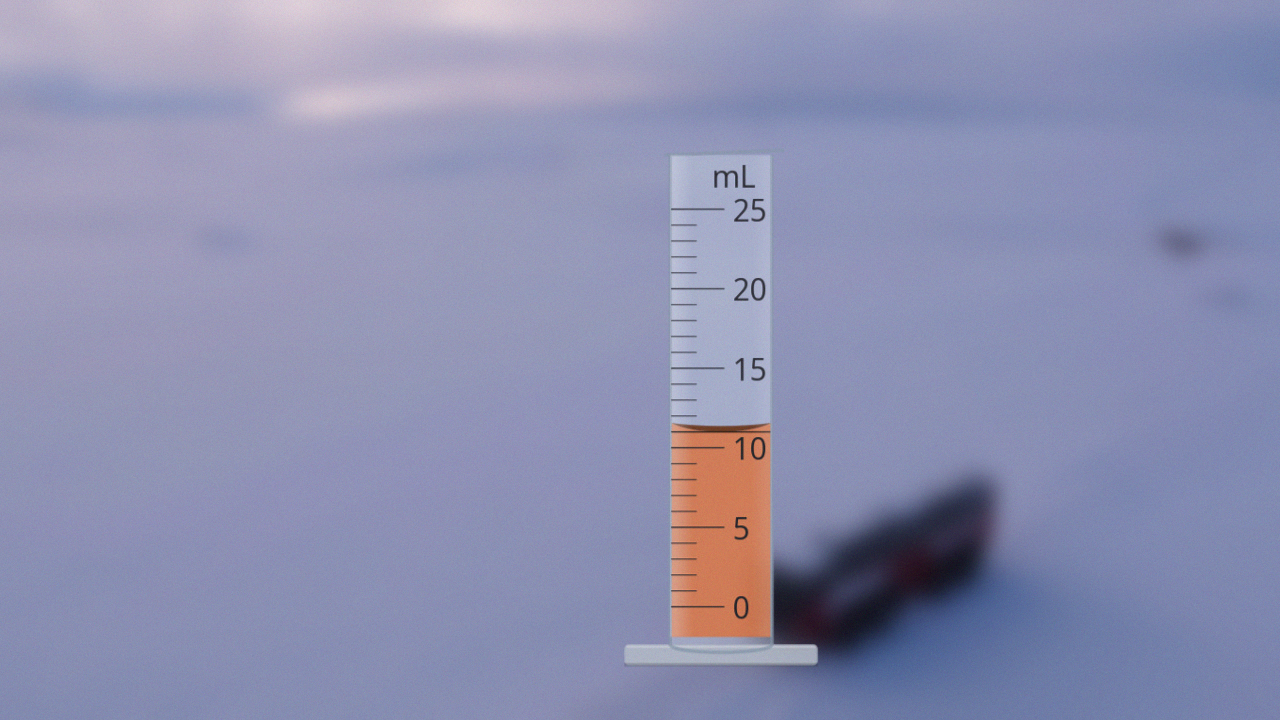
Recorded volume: 11,mL
